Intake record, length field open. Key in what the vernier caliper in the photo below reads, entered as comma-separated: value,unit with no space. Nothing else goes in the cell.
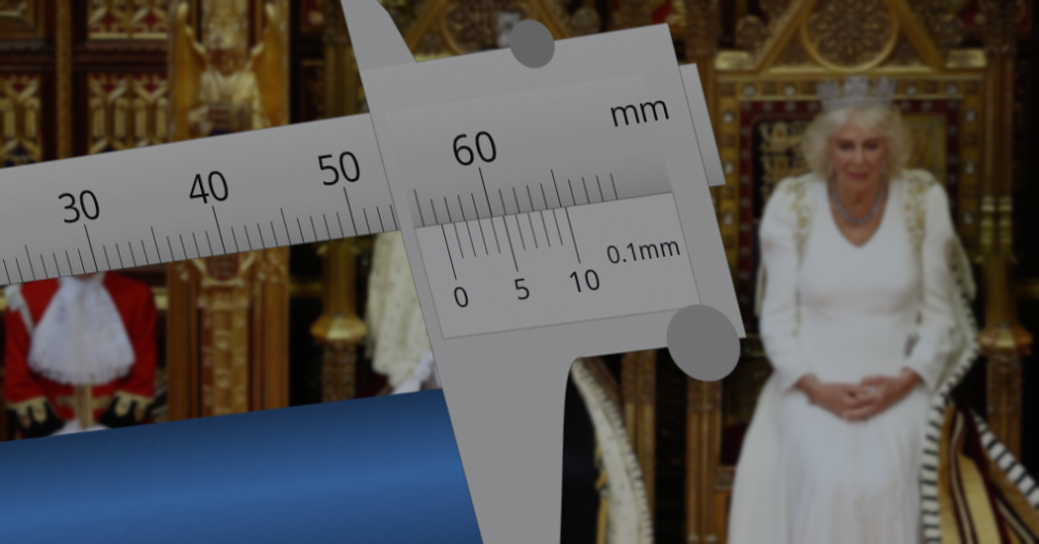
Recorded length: 56.3,mm
